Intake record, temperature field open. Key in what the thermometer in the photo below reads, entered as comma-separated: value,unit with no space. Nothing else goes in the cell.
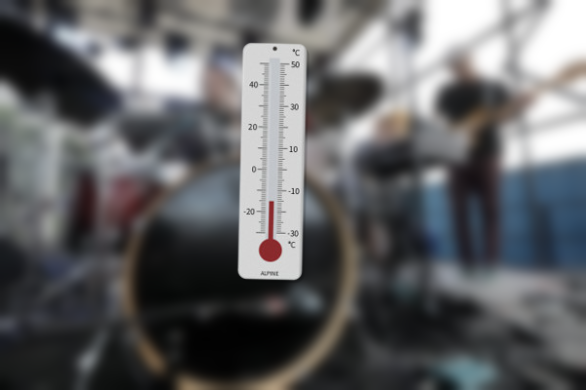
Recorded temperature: -15,°C
